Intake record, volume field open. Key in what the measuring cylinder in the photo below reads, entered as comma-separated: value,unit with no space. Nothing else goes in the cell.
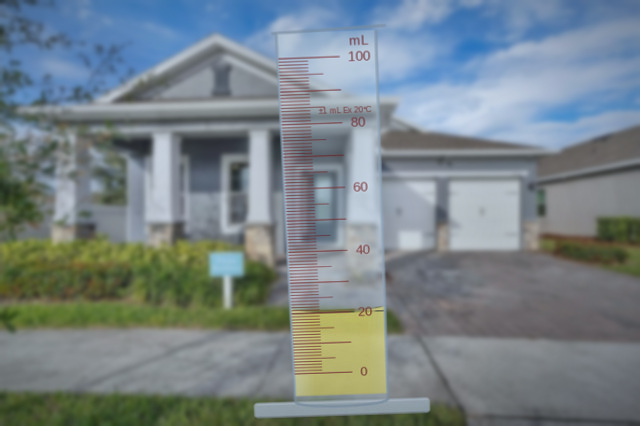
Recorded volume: 20,mL
